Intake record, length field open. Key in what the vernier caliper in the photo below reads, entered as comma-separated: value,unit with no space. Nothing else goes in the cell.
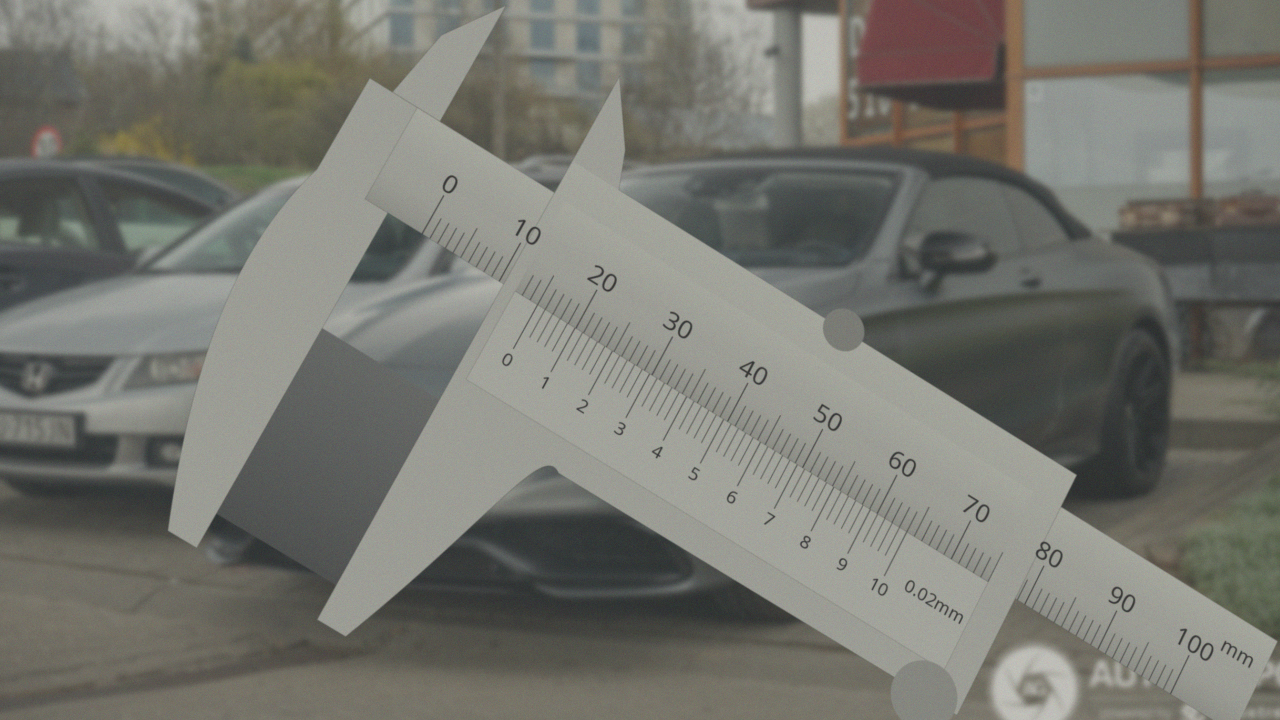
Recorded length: 15.0,mm
